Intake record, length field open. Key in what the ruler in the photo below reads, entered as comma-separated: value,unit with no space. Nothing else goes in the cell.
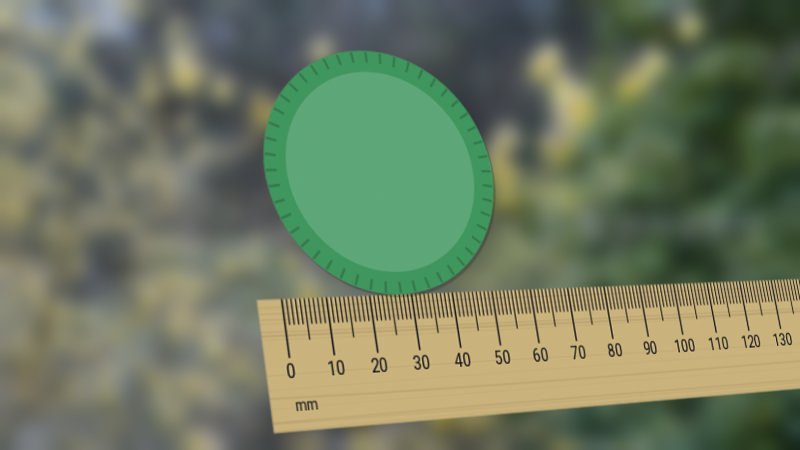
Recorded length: 55,mm
